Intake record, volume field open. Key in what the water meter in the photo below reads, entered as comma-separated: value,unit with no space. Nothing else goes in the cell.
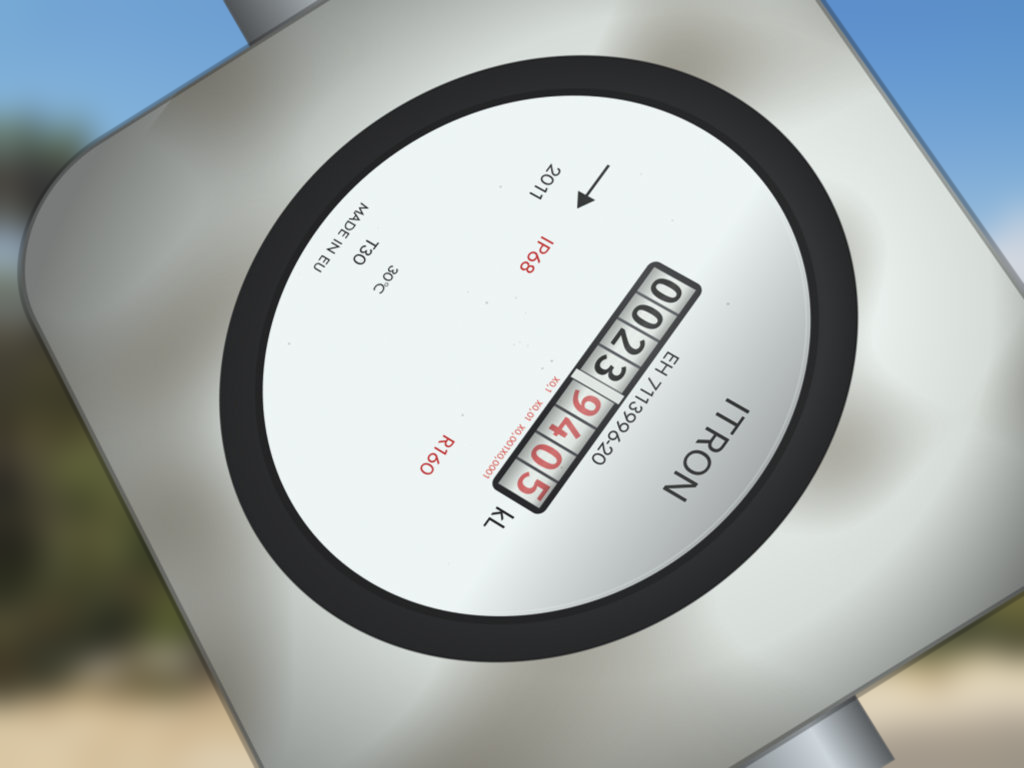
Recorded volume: 23.9405,kL
